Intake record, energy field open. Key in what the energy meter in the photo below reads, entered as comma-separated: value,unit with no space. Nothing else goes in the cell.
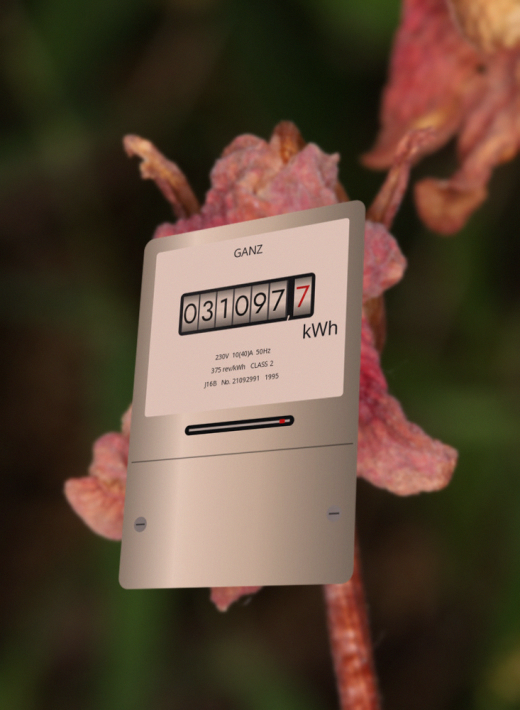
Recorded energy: 31097.7,kWh
